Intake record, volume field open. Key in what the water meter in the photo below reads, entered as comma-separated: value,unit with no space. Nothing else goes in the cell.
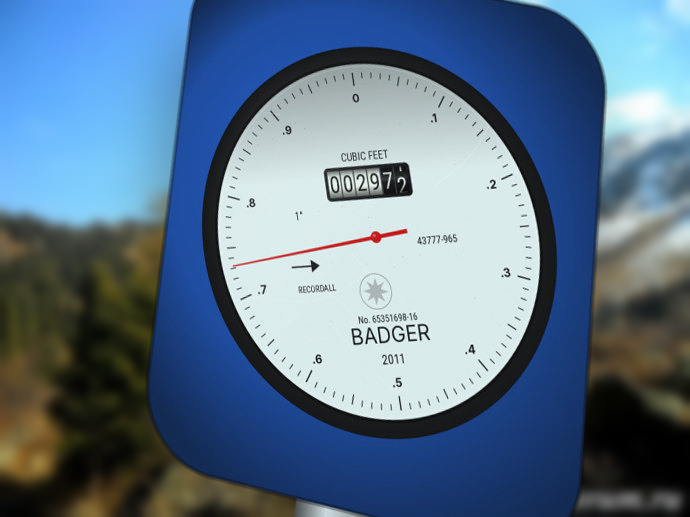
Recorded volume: 2971.73,ft³
